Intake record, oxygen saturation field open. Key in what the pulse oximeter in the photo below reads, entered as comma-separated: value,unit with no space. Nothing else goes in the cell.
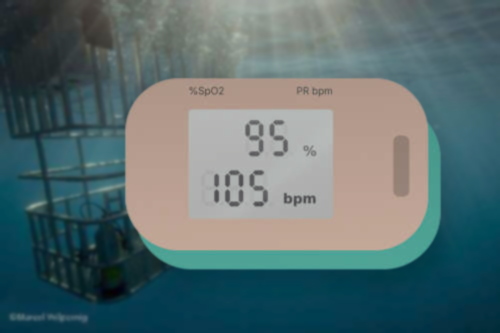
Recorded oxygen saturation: 95,%
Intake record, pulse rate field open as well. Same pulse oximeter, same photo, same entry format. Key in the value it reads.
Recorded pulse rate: 105,bpm
